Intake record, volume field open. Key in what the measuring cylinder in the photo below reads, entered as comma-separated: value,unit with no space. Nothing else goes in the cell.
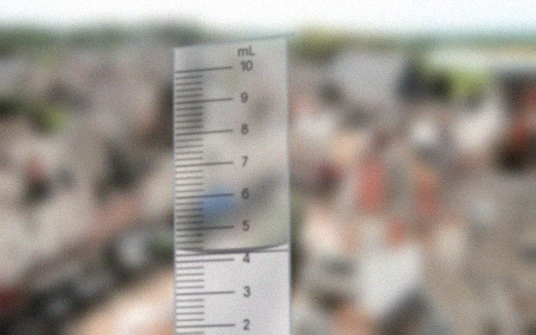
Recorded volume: 4.2,mL
